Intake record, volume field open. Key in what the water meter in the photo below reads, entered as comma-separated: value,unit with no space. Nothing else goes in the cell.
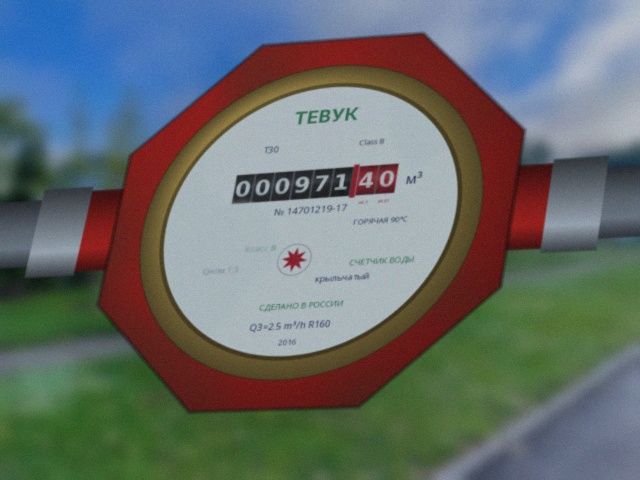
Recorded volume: 971.40,m³
